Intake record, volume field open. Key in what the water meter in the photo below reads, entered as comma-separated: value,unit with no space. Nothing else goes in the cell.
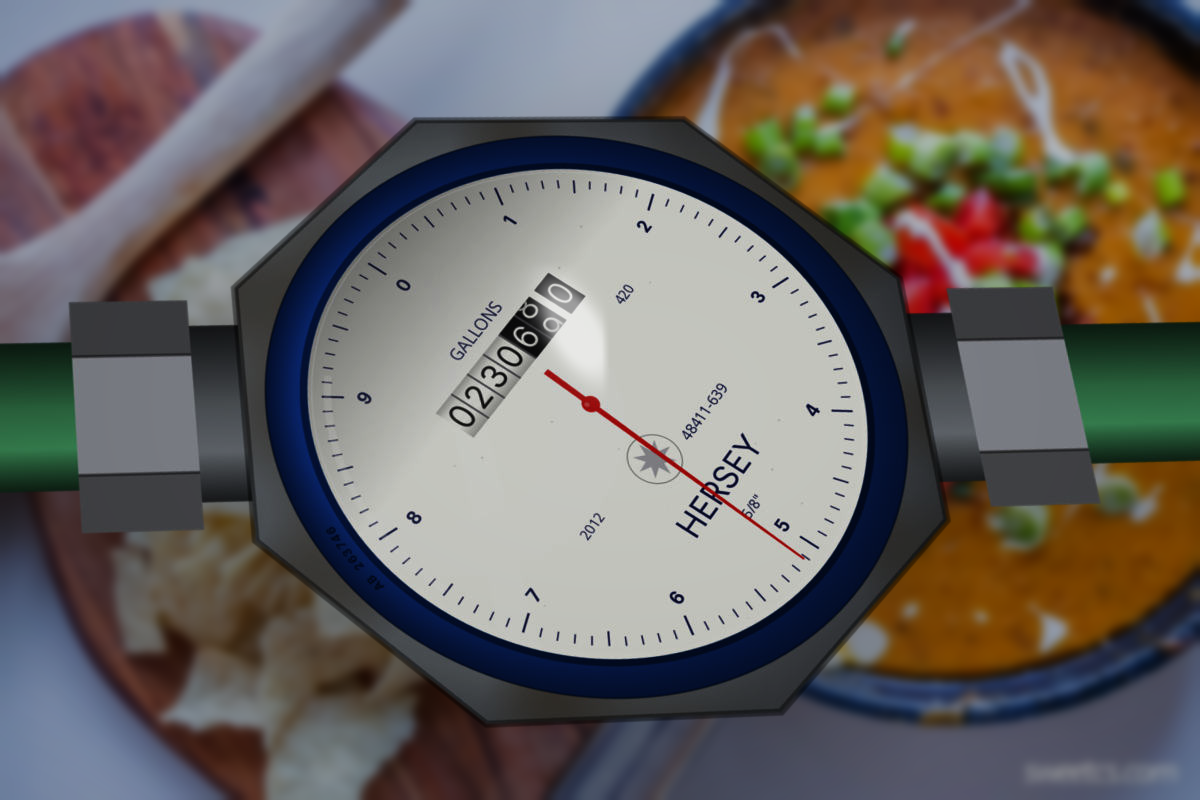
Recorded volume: 230685.1,gal
